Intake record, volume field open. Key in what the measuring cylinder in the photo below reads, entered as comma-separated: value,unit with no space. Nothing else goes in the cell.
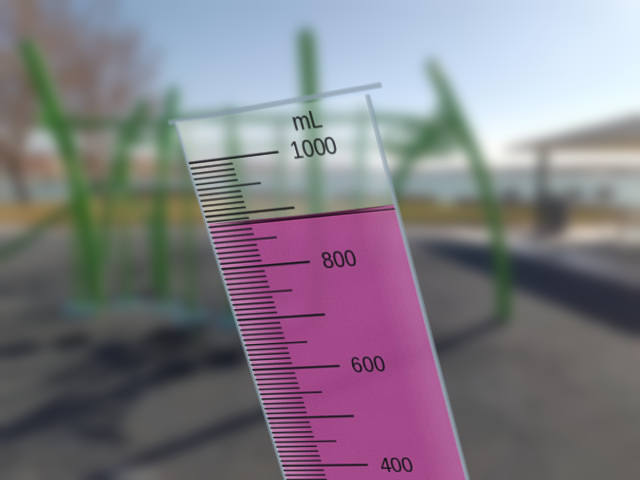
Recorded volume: 880,mL
